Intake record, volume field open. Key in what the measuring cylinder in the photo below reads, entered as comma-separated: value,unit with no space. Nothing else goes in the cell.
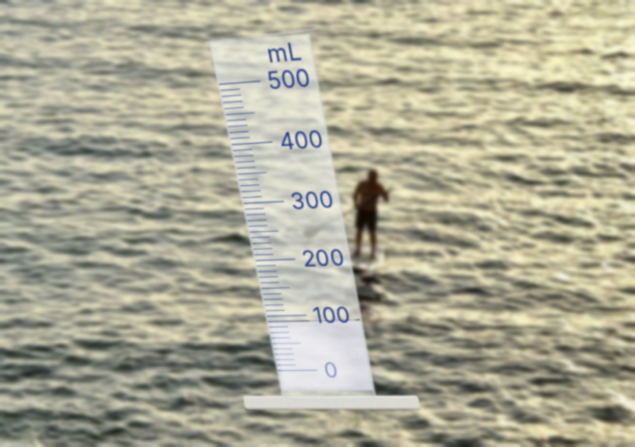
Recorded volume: 90,mL
